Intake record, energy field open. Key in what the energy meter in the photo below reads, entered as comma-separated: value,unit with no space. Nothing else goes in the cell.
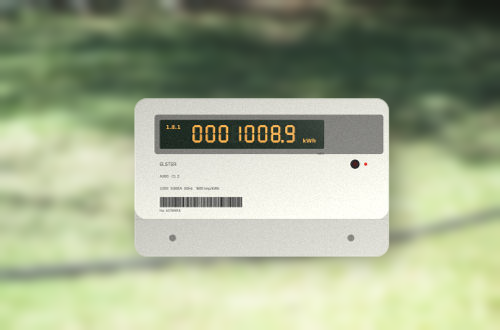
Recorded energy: 1008.9,kWh
